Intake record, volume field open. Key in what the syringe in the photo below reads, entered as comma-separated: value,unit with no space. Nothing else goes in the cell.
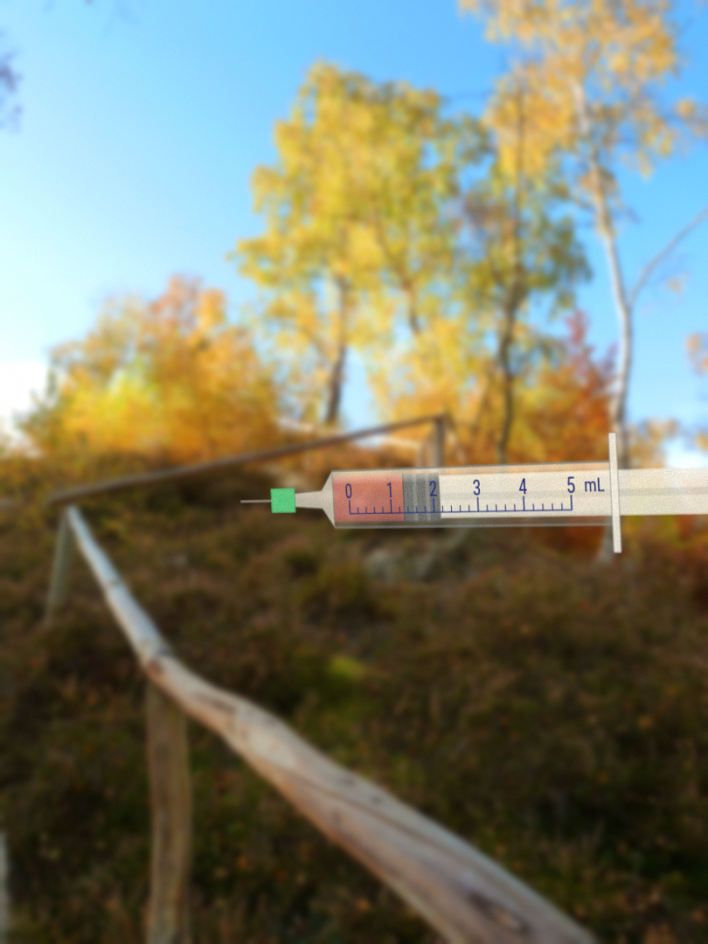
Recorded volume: 1.3,mL
